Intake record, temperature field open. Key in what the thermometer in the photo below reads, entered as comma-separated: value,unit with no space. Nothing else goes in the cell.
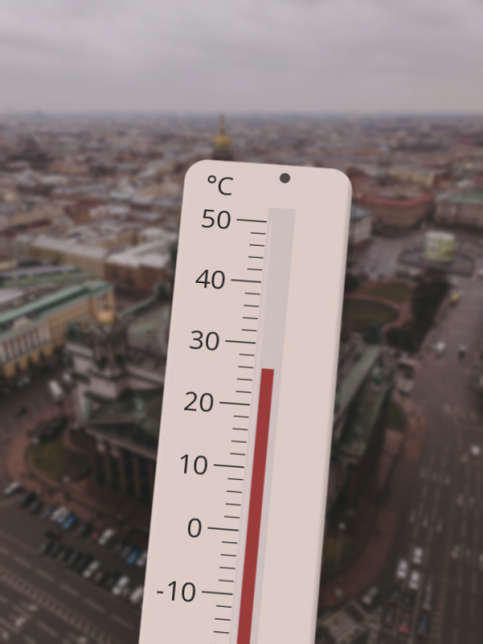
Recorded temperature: 26,°C
